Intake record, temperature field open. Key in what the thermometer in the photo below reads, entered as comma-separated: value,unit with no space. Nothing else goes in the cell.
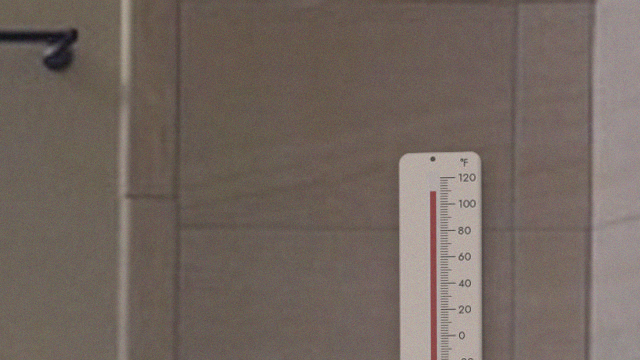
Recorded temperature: 110,°F
